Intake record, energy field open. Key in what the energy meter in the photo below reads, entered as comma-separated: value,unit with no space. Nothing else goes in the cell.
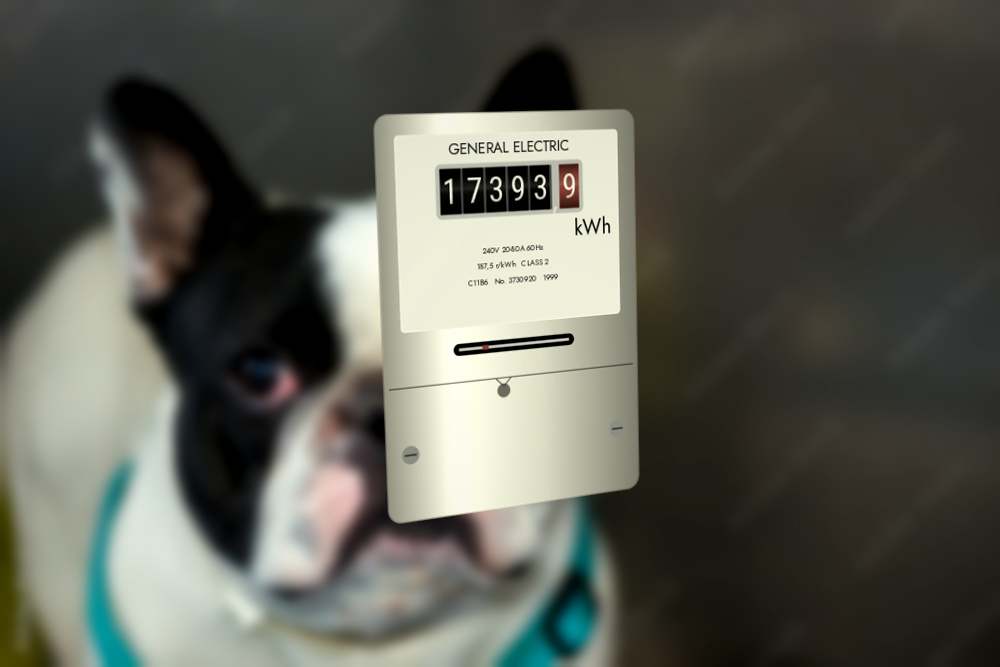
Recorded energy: 17393.9,kWh
